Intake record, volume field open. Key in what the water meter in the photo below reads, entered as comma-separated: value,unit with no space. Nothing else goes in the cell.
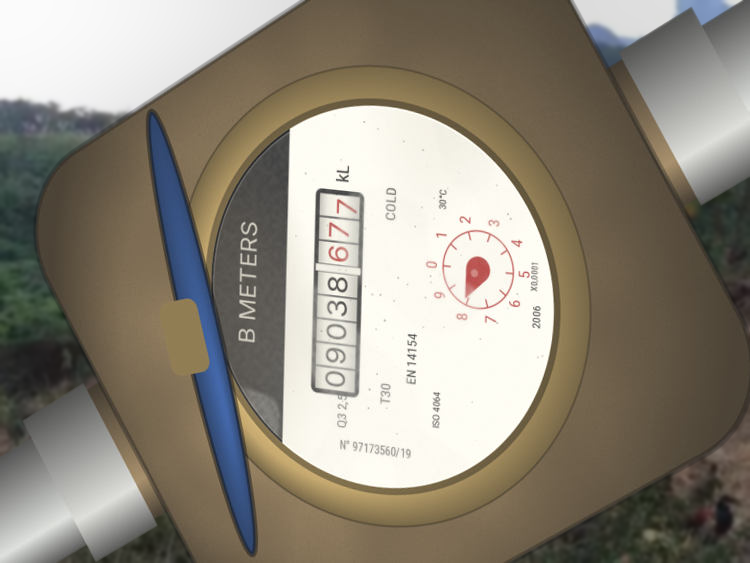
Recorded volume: 9038.6768,kL
